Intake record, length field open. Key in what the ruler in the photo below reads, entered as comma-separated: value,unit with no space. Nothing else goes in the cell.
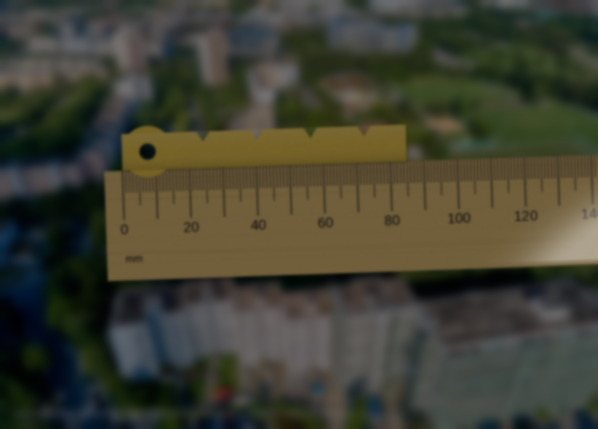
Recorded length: 85,mm
